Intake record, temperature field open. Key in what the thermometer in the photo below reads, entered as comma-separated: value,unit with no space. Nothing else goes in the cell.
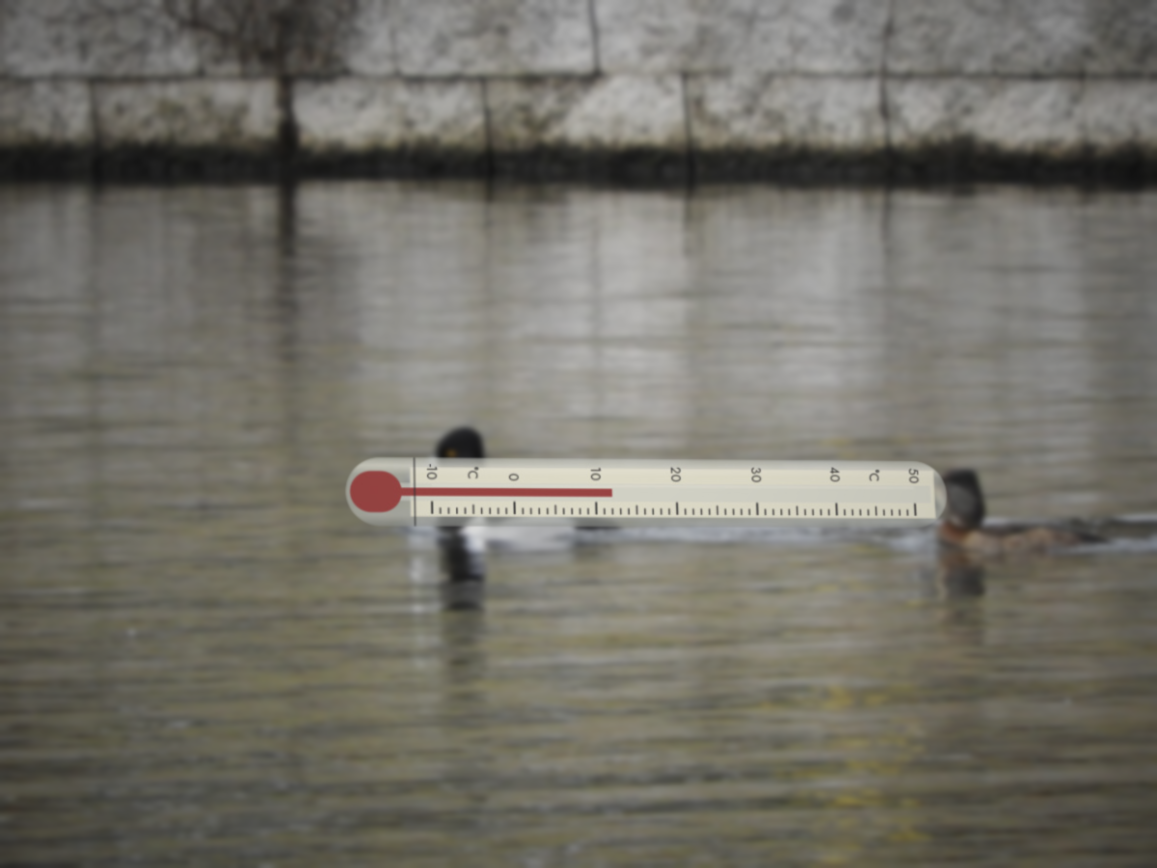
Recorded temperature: 12,°C
